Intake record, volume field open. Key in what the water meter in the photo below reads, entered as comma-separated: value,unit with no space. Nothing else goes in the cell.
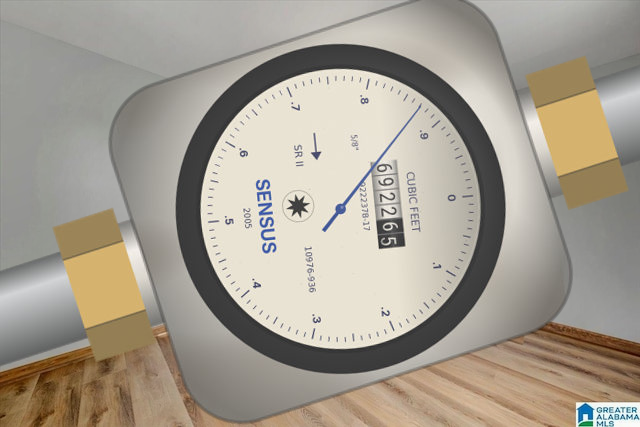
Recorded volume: 692264.87,ft³
